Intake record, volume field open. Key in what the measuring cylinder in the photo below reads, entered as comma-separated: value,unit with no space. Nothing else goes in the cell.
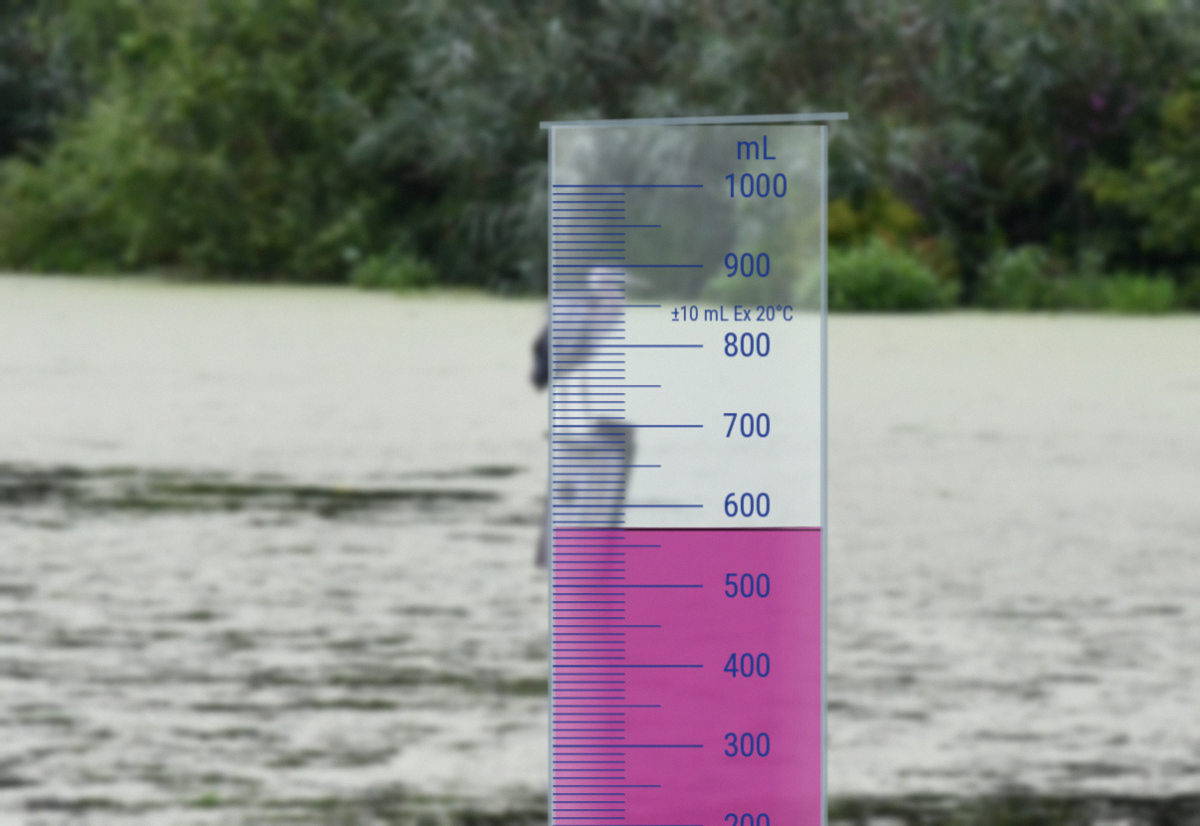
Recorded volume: 570,mL
